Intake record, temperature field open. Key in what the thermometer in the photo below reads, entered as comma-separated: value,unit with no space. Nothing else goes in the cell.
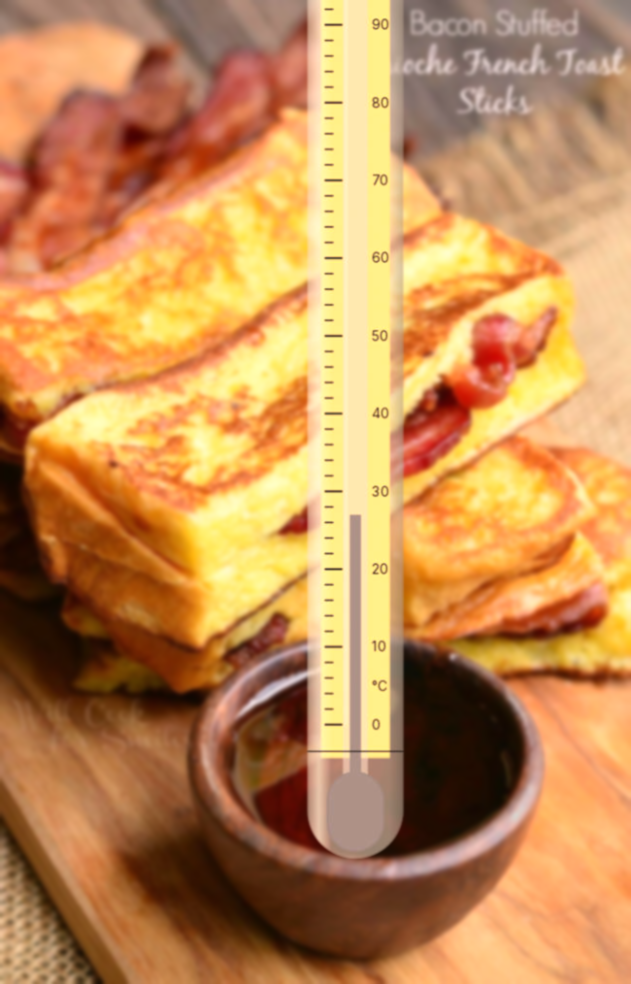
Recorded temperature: 27,°C
